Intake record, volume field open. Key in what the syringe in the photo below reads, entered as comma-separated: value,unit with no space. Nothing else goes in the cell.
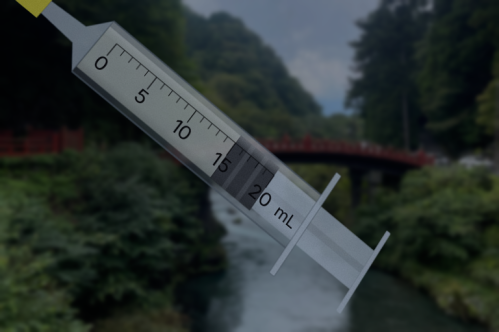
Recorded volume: 15,mL
